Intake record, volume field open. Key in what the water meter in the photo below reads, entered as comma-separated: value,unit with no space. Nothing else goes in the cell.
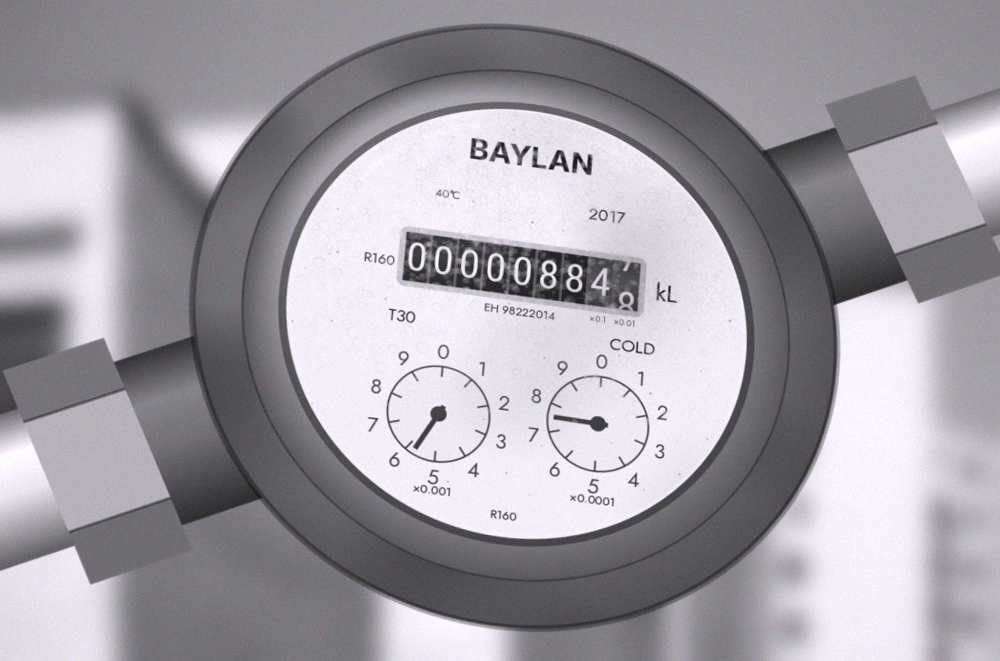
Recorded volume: 88.4757,kL
